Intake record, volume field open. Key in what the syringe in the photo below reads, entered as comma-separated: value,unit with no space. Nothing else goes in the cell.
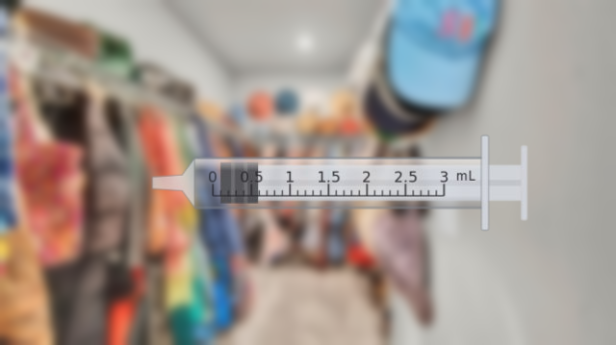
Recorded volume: 0.1,mL
